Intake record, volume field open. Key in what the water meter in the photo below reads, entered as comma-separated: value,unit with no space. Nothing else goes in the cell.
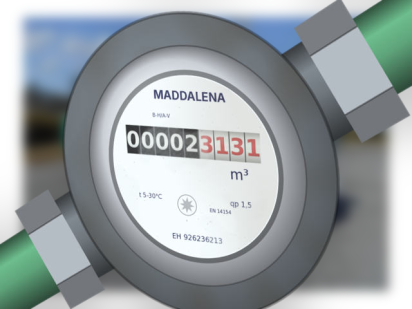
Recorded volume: 2.3131,m³
